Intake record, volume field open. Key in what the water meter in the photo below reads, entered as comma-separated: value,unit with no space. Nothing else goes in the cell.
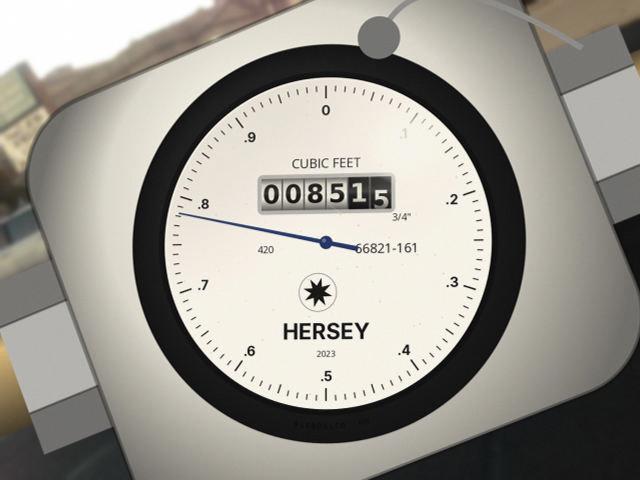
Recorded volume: 8514.78,ft³
